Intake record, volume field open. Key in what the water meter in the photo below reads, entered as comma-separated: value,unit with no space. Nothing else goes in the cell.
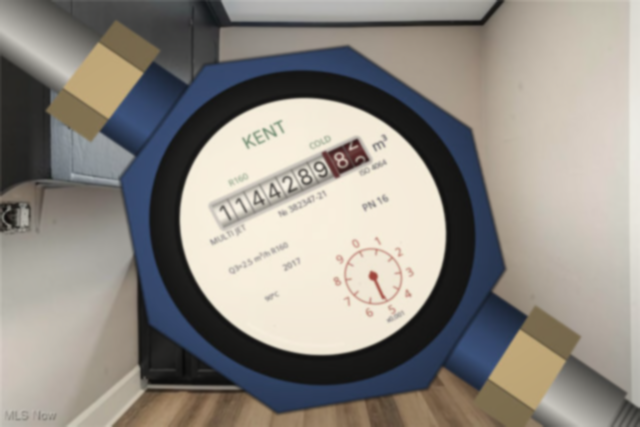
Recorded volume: 1144289.825,m³
